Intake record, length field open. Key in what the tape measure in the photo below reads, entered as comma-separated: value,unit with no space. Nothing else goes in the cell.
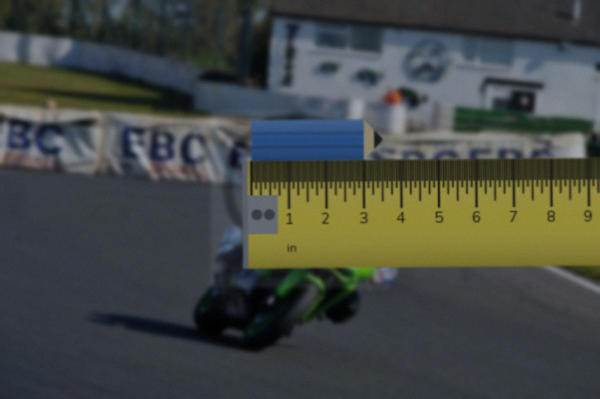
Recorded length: 3.5,in
